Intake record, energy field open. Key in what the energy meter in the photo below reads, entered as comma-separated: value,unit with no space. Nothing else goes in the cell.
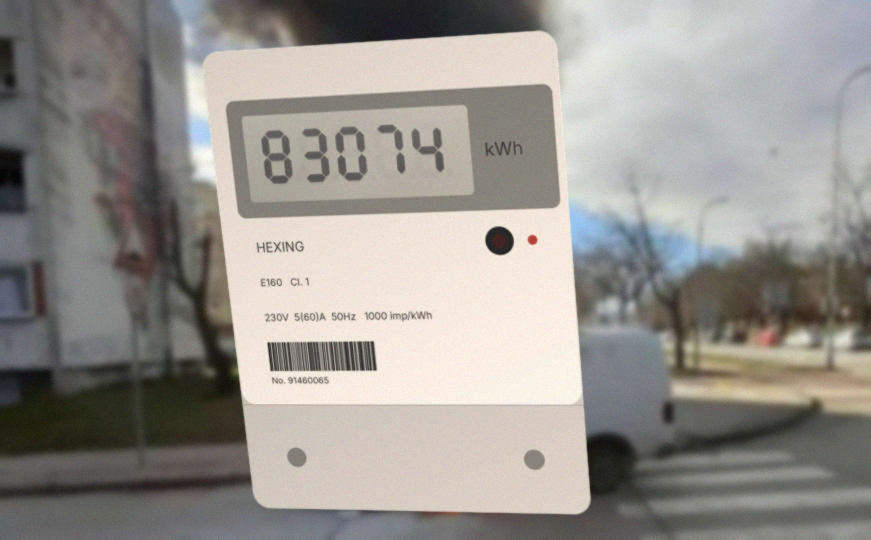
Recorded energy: 83074,kWh
